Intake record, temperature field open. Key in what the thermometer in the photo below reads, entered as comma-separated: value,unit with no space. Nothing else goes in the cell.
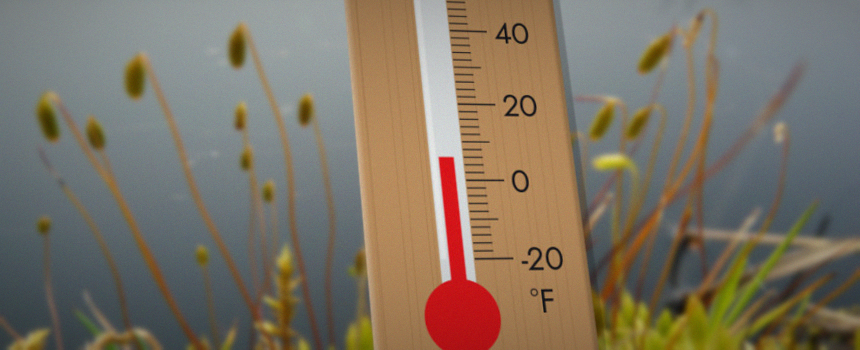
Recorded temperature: 6,°F
